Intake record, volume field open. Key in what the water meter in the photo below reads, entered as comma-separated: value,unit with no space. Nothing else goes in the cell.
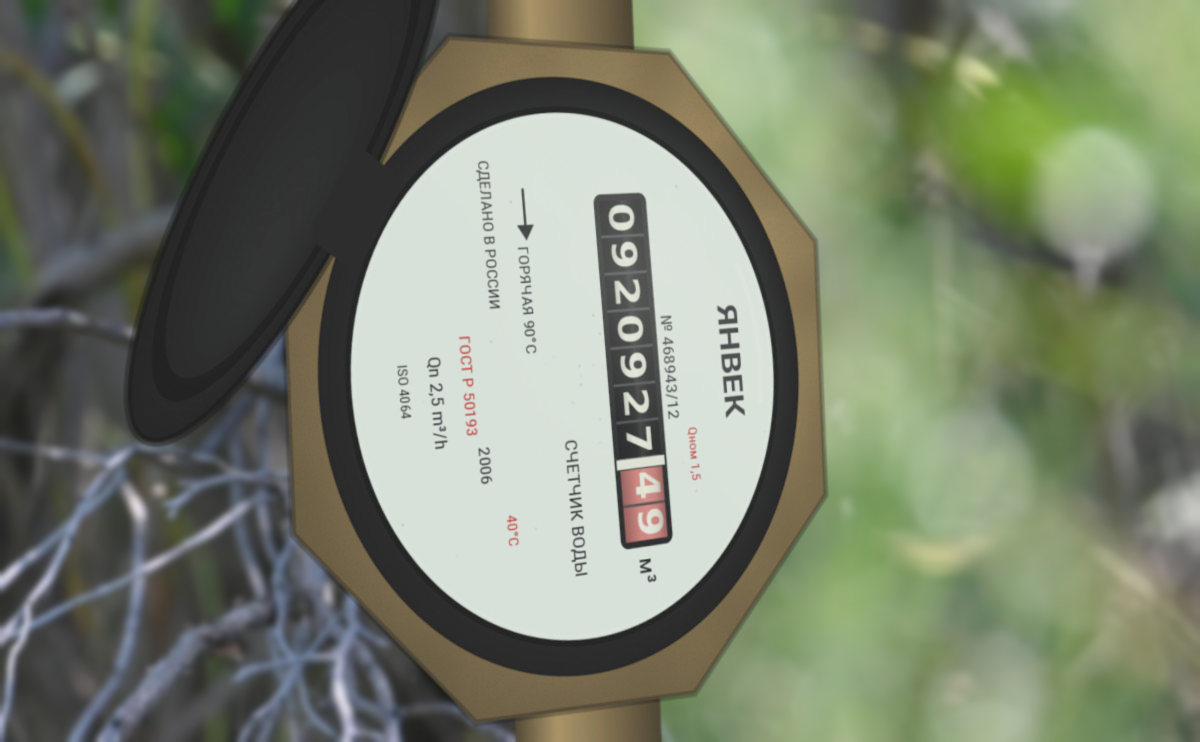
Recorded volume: 920927.49,m³
